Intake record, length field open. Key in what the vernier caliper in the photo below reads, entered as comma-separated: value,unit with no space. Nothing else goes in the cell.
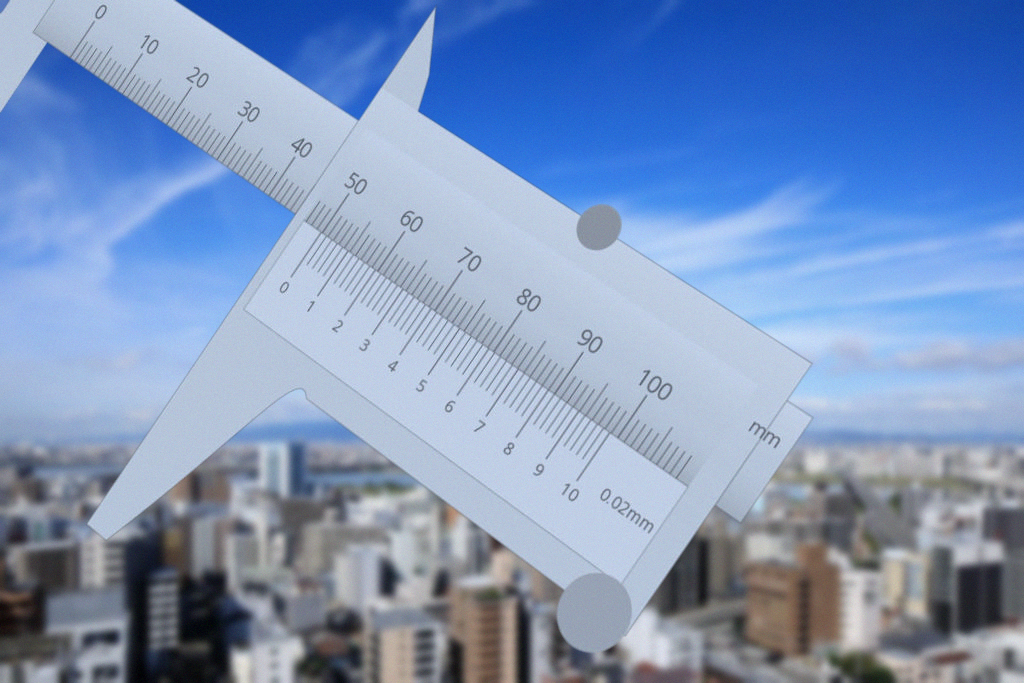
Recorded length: 49.8,mm
